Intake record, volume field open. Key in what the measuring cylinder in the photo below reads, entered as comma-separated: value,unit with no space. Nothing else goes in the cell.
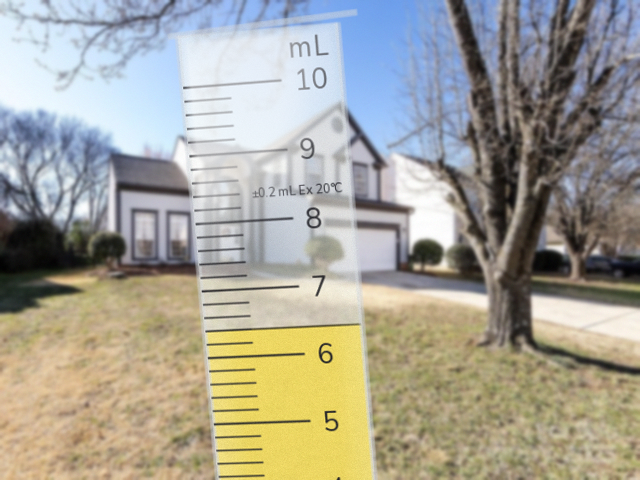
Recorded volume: 6.4,mL
